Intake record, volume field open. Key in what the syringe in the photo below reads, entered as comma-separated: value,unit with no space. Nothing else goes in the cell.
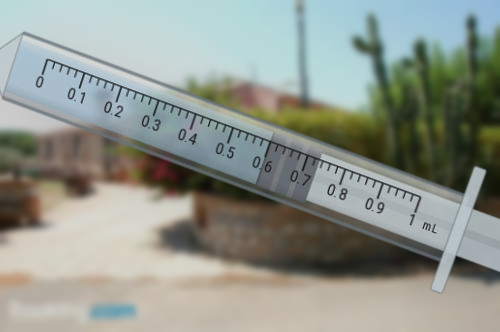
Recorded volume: 0.6,mL
